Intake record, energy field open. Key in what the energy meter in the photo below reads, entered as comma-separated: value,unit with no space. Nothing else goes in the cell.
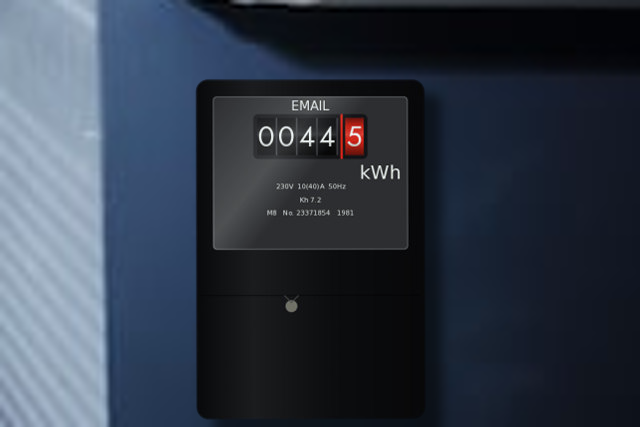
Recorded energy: 44.5,kWh
